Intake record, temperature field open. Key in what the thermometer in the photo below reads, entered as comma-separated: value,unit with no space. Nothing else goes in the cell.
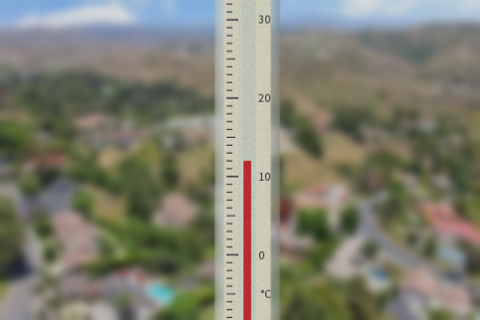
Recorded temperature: 12,°C
